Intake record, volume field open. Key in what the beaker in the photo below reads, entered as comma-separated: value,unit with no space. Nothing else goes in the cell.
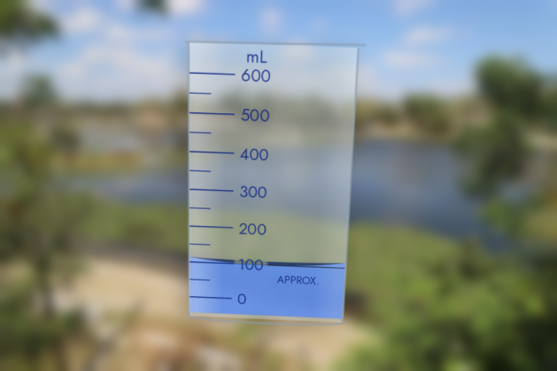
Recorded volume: 100,mL
